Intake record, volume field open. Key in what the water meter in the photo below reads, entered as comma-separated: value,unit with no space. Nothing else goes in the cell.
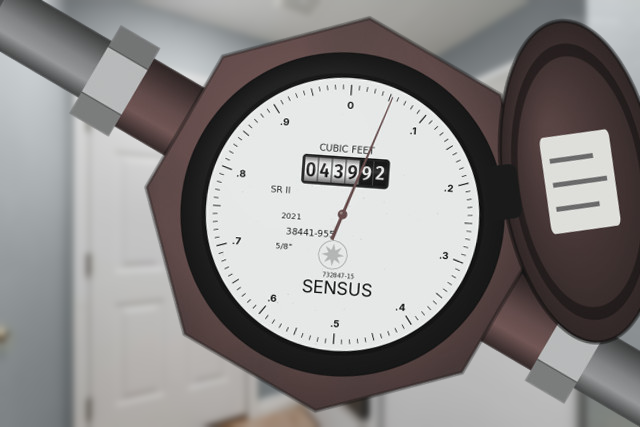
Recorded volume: 43992.05,ft³
